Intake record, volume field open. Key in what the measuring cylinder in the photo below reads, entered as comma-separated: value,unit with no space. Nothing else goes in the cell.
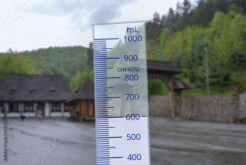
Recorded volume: 600,mL
